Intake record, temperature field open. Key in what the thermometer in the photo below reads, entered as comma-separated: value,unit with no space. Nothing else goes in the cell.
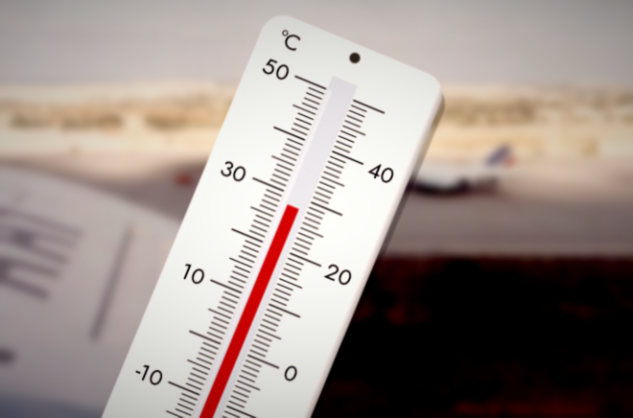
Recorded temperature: 28,°C
